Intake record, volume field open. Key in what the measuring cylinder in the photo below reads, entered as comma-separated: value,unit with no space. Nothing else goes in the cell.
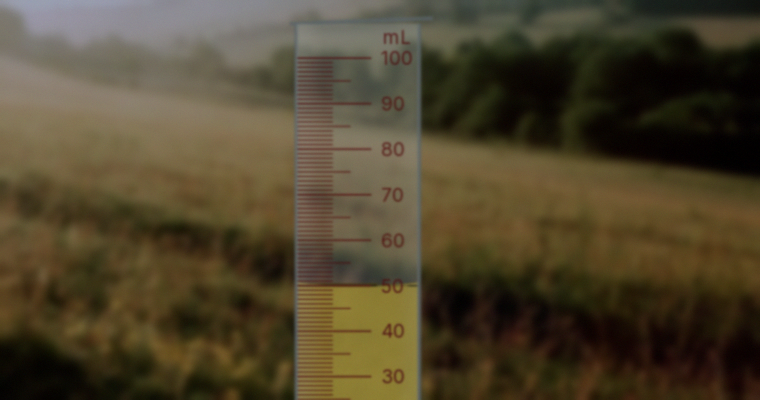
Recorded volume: 50,mL
